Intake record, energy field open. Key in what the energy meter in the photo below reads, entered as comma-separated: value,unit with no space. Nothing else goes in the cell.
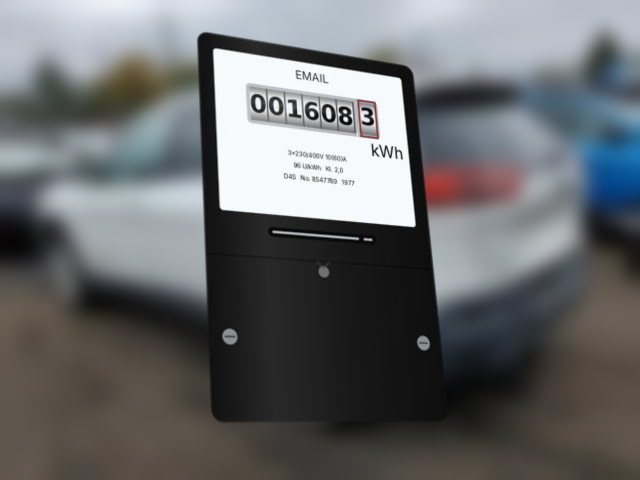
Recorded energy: 1608.3,kWh
